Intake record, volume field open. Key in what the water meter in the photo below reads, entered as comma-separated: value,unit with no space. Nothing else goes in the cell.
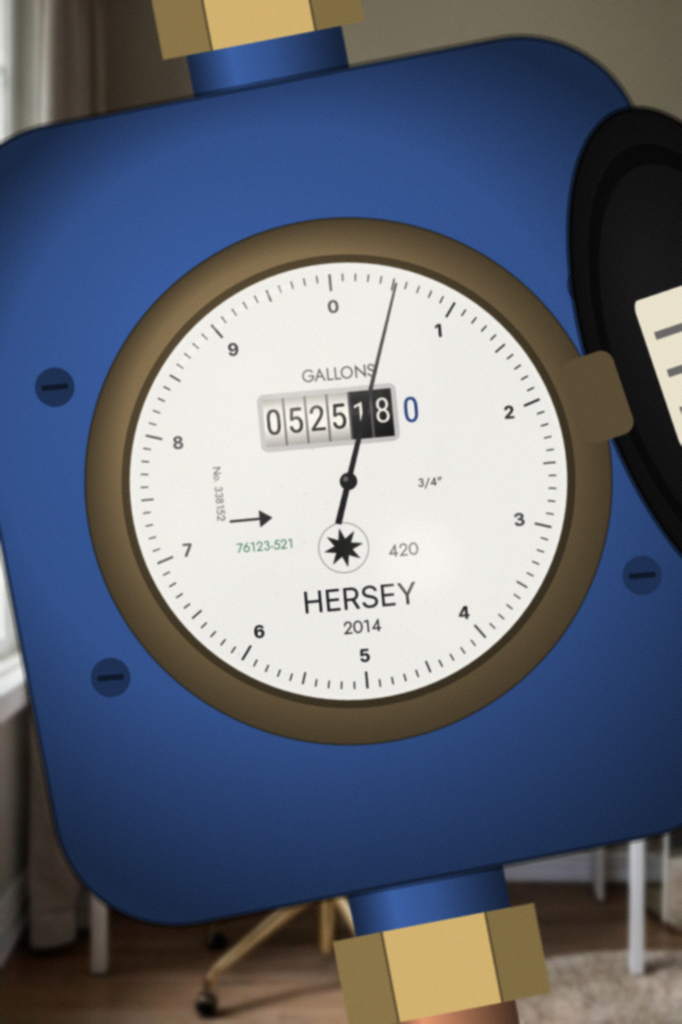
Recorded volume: 525180.5,gal
